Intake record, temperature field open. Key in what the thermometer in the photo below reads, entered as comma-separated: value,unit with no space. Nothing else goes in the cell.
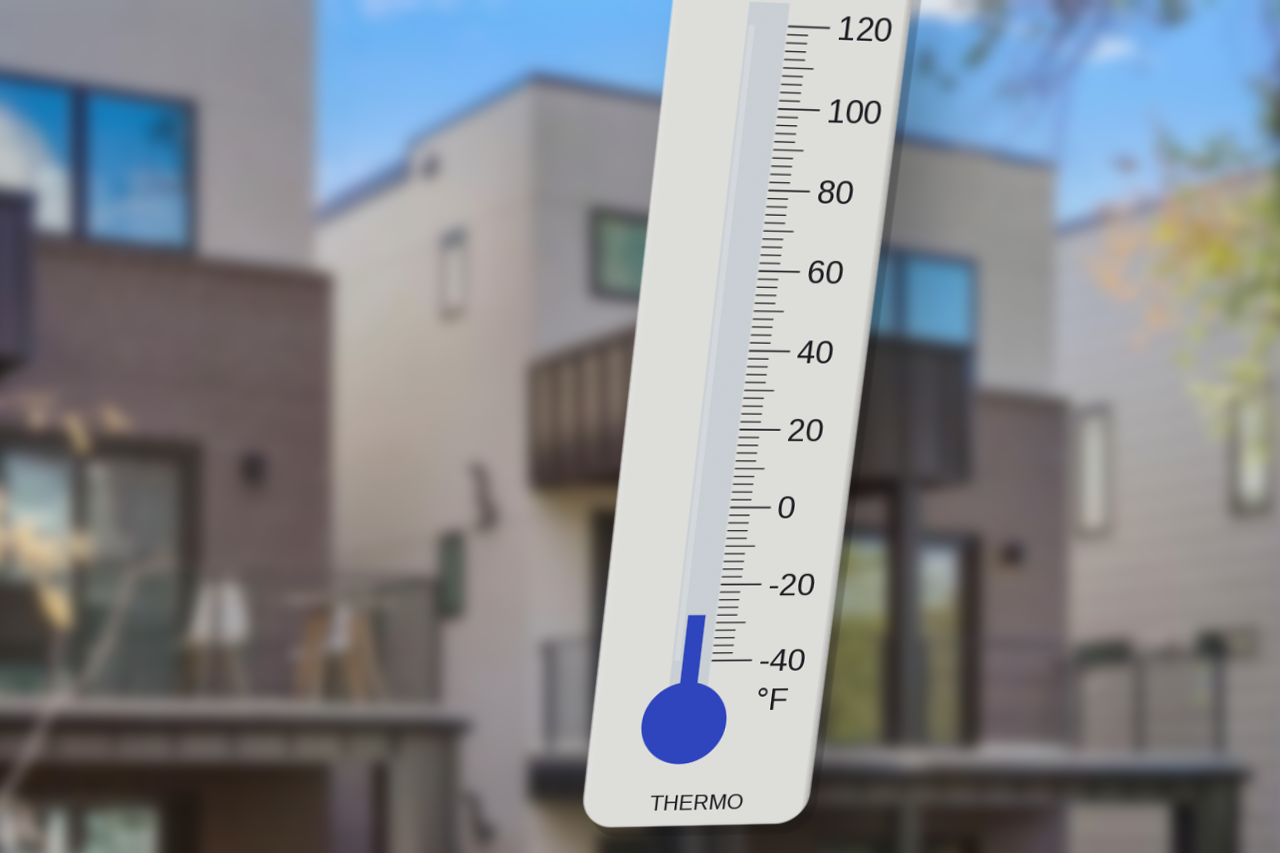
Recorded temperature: -28,°F
